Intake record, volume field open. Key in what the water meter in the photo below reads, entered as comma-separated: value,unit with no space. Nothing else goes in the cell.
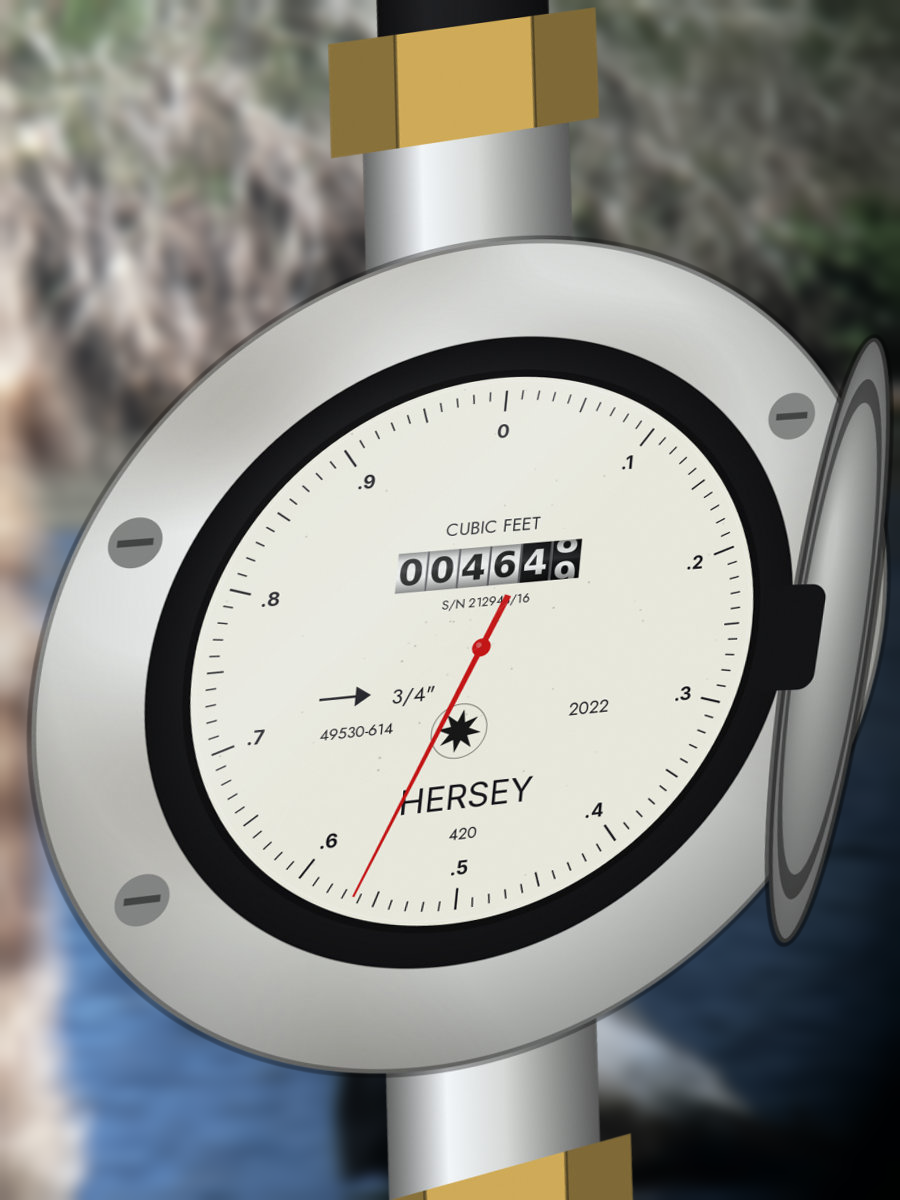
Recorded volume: 4648.56,ft³
